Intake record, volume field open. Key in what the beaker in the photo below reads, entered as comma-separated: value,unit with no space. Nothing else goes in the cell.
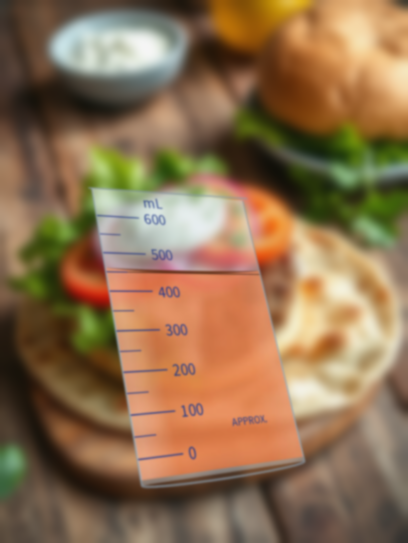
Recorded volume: 450,mL
